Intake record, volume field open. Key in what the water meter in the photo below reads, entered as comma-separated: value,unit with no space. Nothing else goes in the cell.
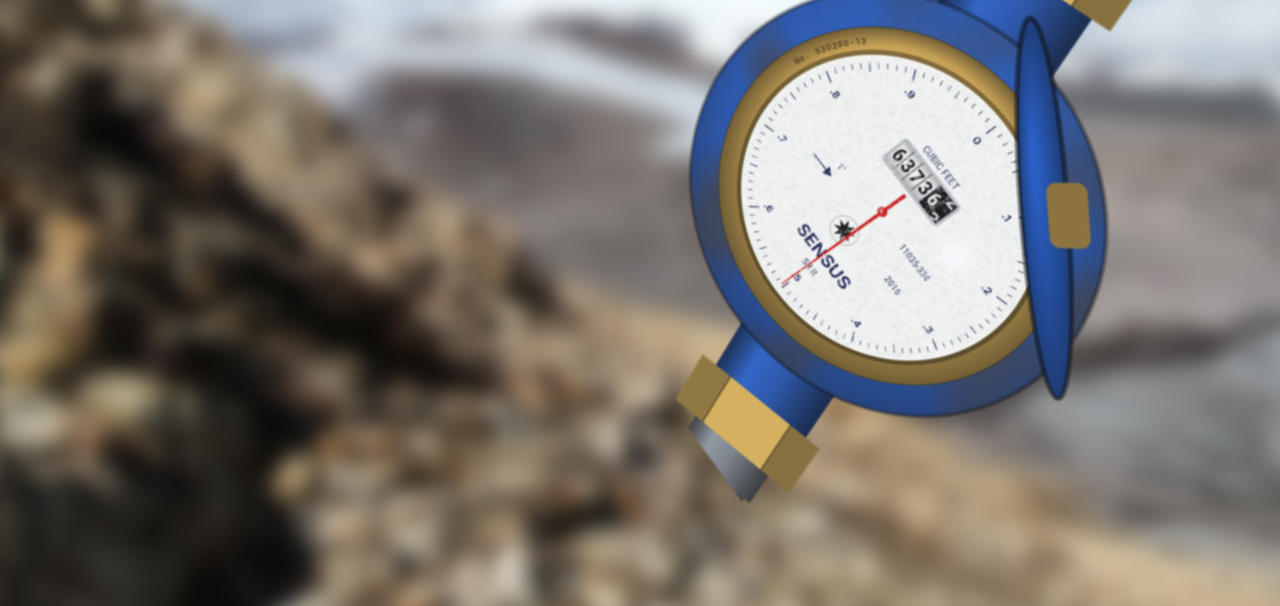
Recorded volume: 637362.50,ft³
